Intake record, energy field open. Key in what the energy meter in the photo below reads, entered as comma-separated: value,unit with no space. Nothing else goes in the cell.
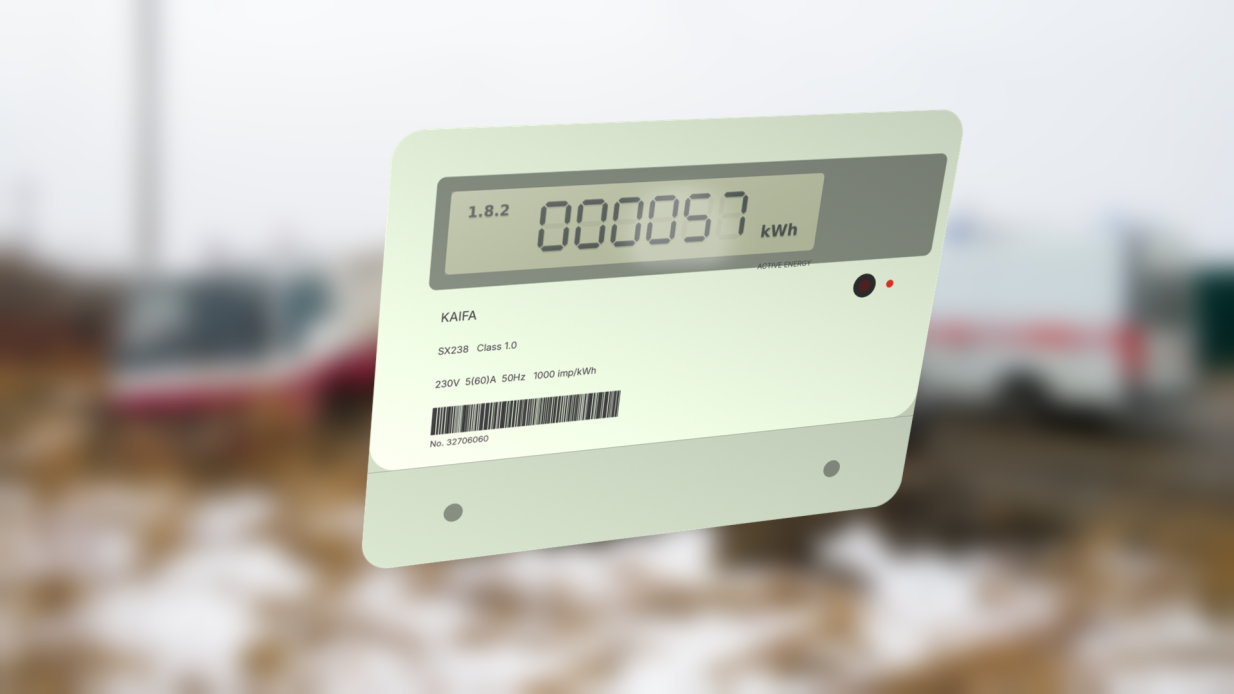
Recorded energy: 57,kWh
